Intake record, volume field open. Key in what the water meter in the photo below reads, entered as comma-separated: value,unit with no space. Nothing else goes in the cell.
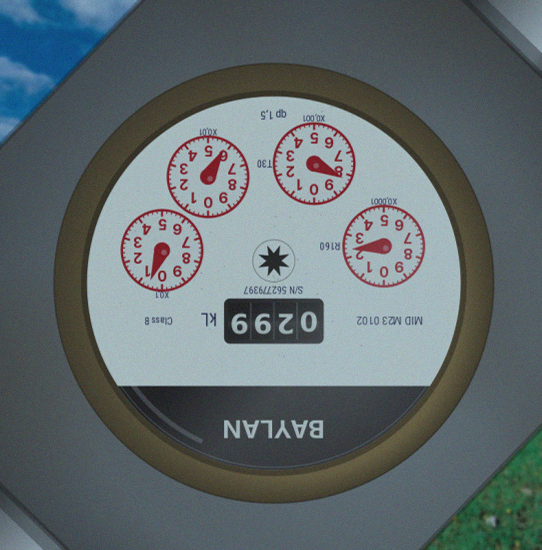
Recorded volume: 299.0582,kL
